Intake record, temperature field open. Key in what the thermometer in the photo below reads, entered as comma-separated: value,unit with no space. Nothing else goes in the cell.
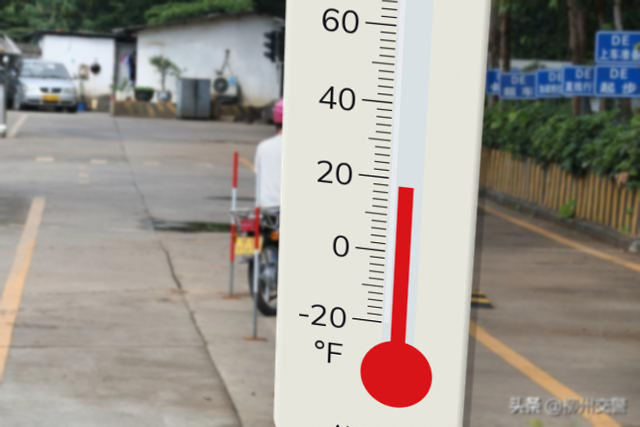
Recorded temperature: 18,°F
